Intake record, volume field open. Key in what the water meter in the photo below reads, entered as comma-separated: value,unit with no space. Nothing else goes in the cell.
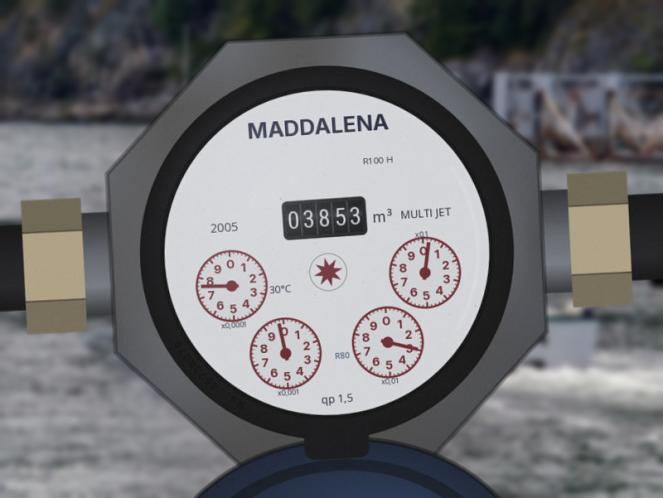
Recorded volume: 3853.0297,m³
